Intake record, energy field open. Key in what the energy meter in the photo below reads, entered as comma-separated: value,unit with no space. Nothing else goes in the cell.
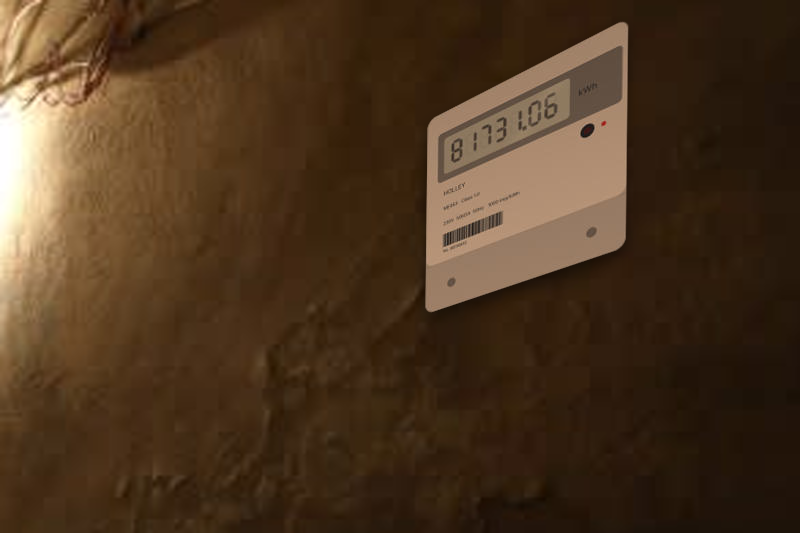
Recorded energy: 81731.06,kWh
